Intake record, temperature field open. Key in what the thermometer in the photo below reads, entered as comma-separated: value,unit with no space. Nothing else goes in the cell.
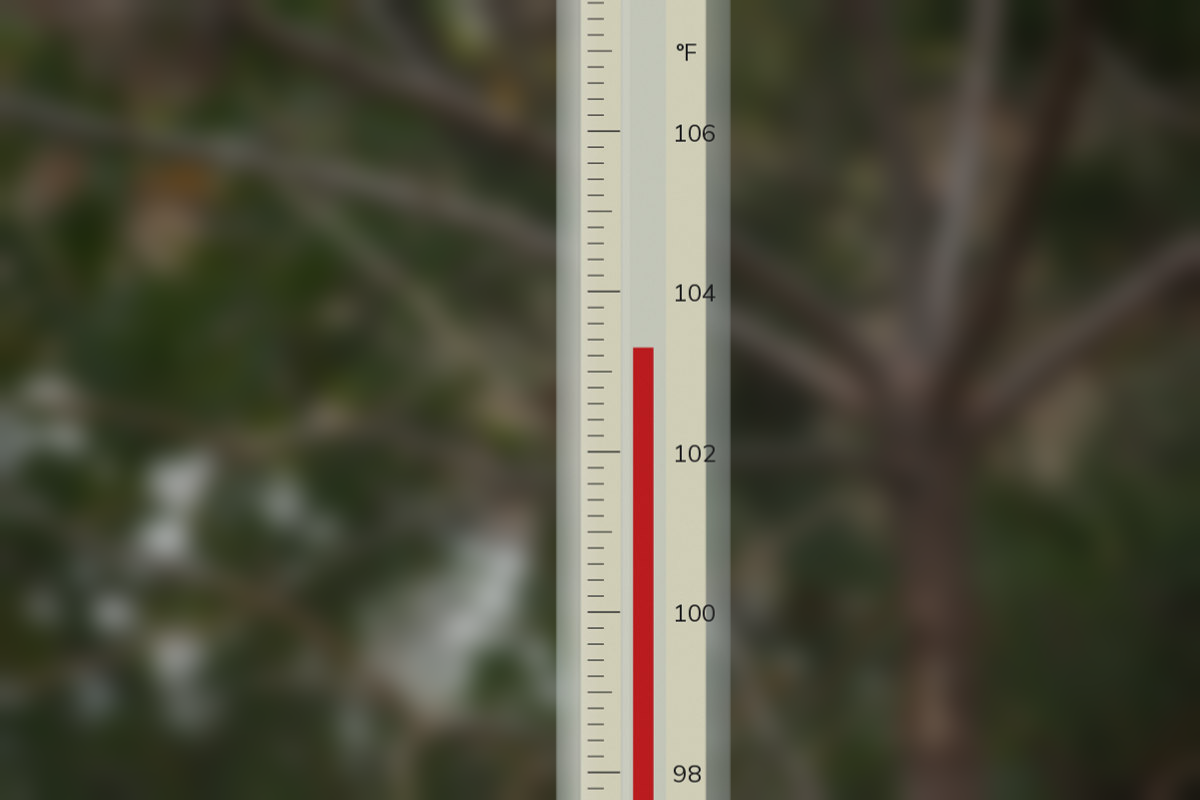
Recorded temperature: 103.3,°F
